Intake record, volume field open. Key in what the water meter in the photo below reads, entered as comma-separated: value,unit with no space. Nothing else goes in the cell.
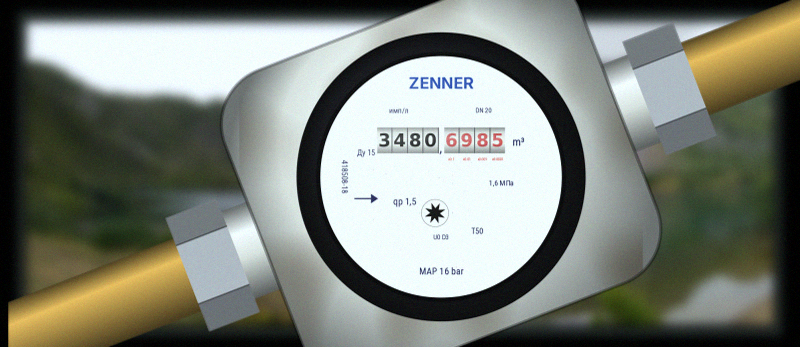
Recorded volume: 3480.6985,m³
